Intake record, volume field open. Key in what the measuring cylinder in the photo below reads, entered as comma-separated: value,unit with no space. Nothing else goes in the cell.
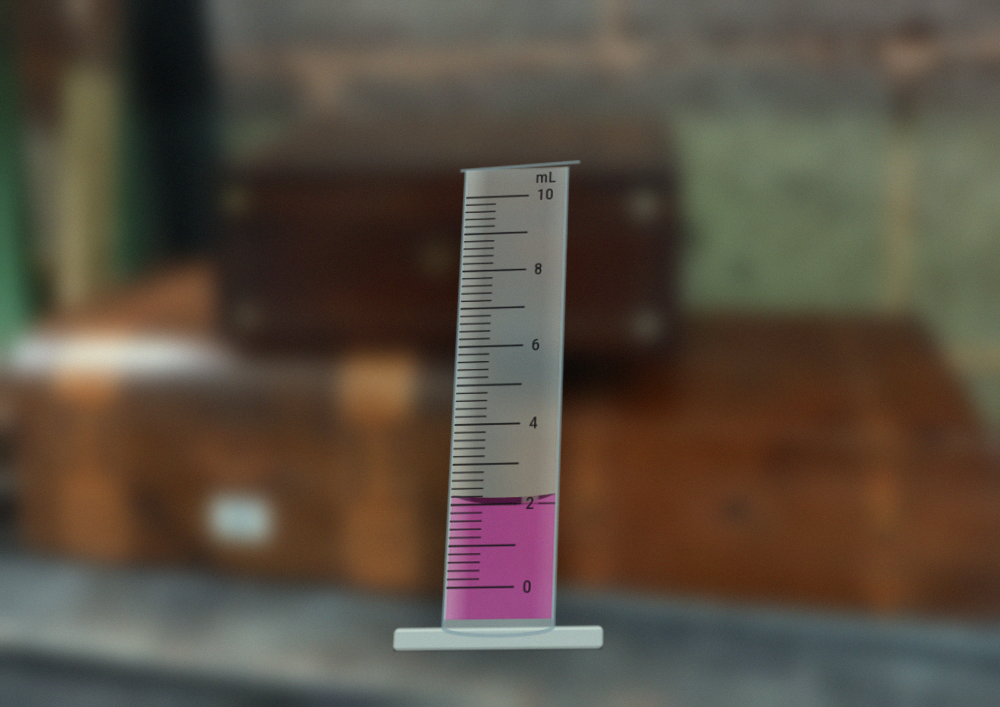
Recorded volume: 2,mL
